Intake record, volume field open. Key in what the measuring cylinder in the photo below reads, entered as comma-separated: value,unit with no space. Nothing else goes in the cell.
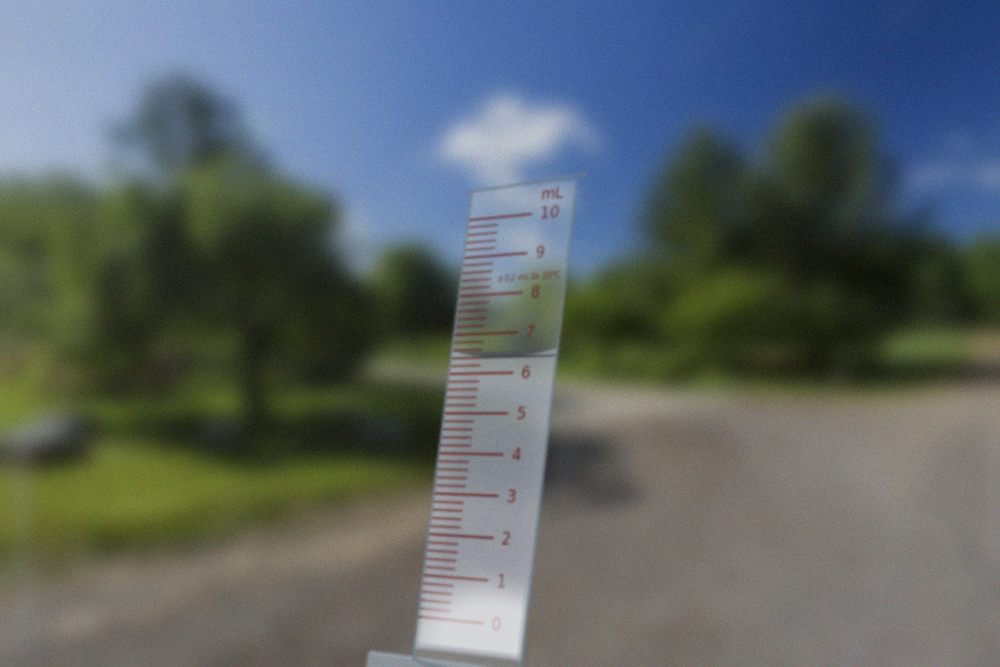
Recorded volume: 6.4,mL
